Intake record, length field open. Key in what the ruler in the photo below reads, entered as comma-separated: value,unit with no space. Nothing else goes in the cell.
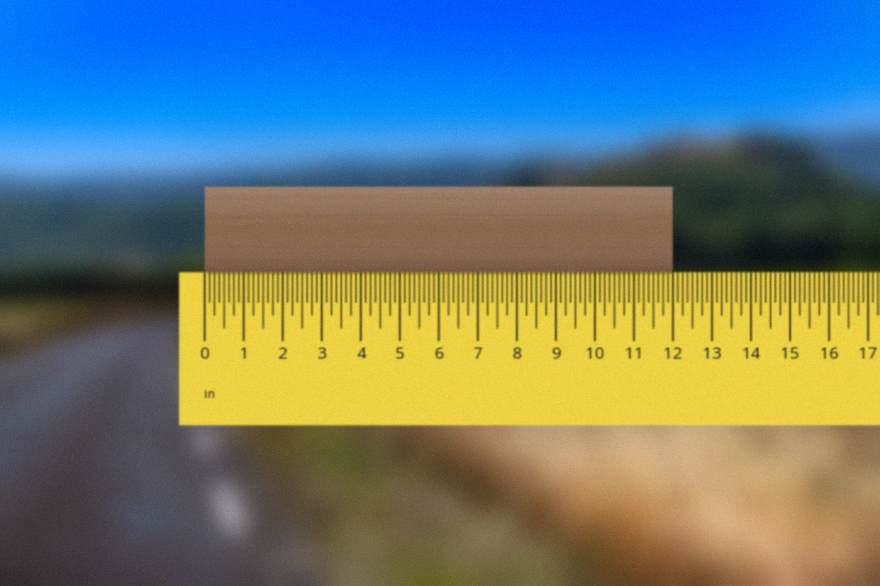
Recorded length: 12,in
